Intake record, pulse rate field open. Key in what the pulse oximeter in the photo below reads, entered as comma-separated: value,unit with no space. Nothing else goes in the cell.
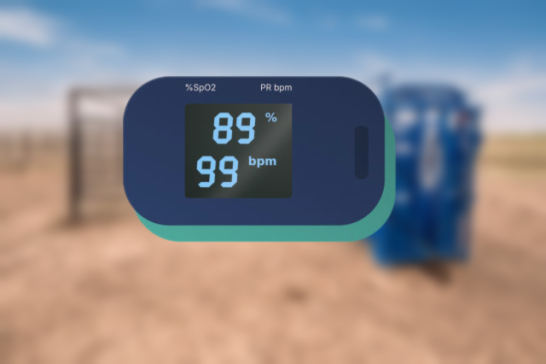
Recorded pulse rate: 99,bpm
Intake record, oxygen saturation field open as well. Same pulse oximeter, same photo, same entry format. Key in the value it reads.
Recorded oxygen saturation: 89,%
